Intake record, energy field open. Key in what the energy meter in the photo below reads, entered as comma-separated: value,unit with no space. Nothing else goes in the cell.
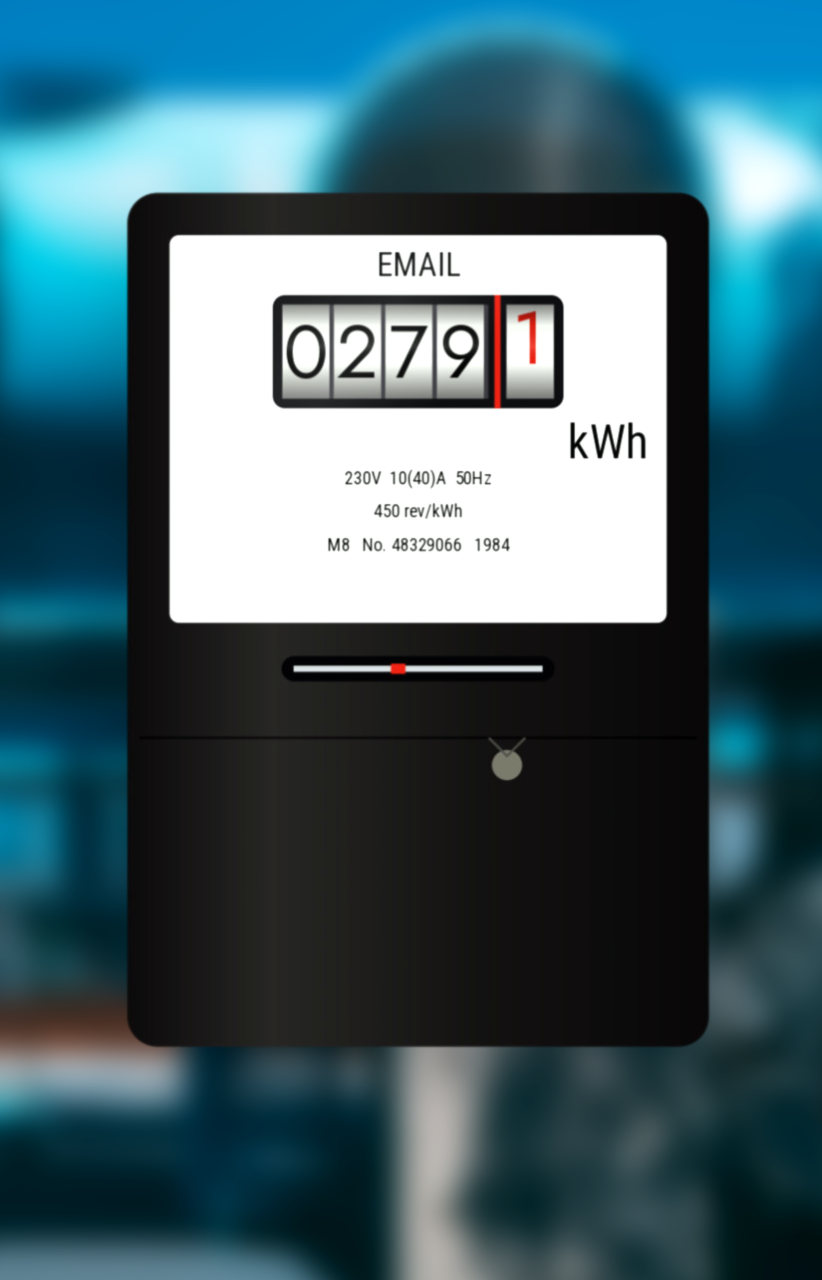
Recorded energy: 279.1,kWh
